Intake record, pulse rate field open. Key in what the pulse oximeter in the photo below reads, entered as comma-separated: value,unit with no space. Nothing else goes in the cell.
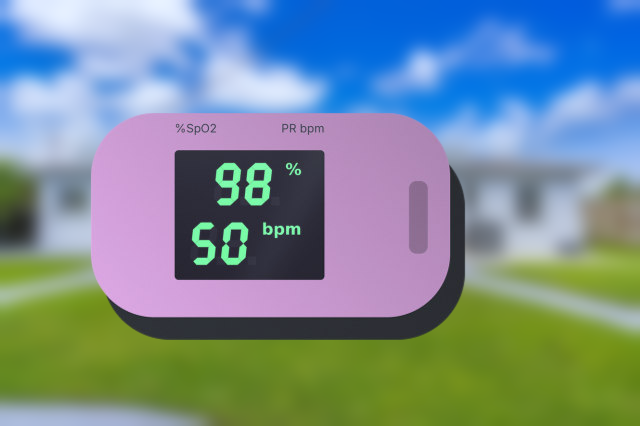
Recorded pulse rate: 50,bpm
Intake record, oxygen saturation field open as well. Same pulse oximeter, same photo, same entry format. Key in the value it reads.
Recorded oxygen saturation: 98,%
